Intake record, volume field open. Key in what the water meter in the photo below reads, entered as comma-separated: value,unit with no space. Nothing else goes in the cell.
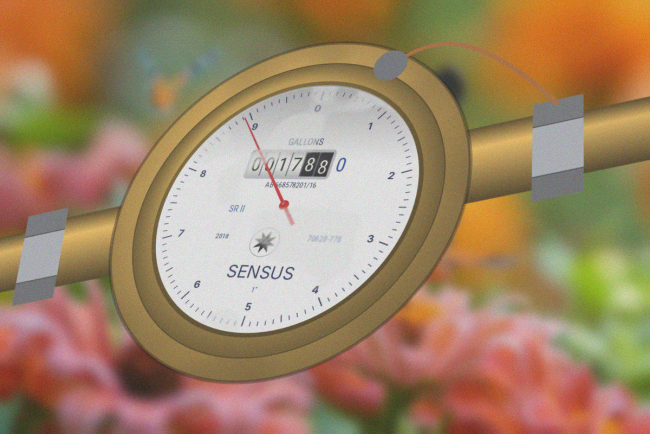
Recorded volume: 17878.9,gal
